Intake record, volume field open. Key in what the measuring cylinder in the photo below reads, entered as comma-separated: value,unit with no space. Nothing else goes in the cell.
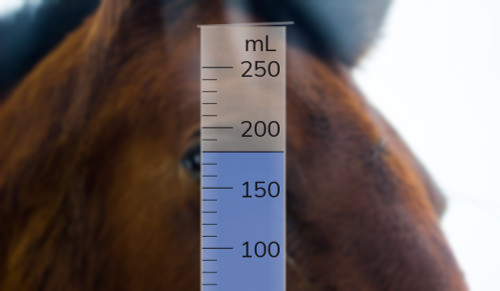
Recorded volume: 180,mL
